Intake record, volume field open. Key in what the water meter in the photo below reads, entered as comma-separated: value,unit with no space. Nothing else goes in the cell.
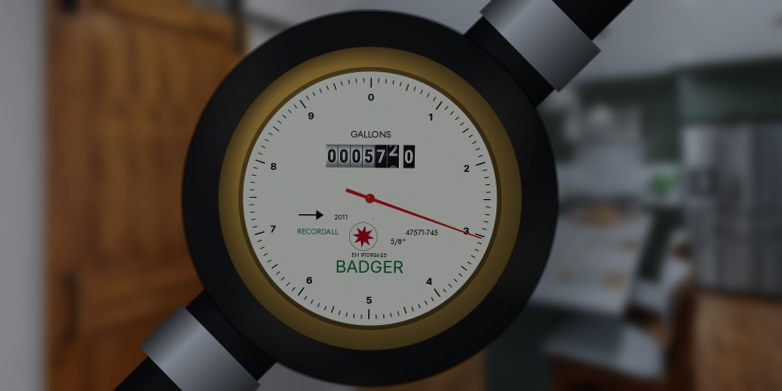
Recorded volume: 5723.0,gal
